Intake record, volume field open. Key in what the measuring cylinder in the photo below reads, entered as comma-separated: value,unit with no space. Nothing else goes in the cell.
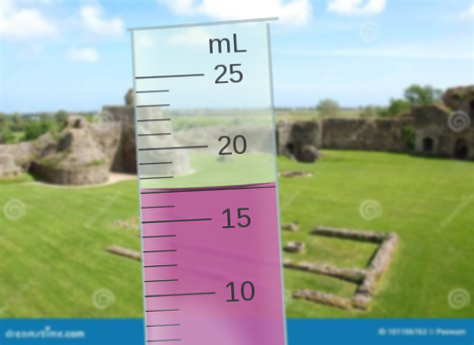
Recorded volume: 17,mL
